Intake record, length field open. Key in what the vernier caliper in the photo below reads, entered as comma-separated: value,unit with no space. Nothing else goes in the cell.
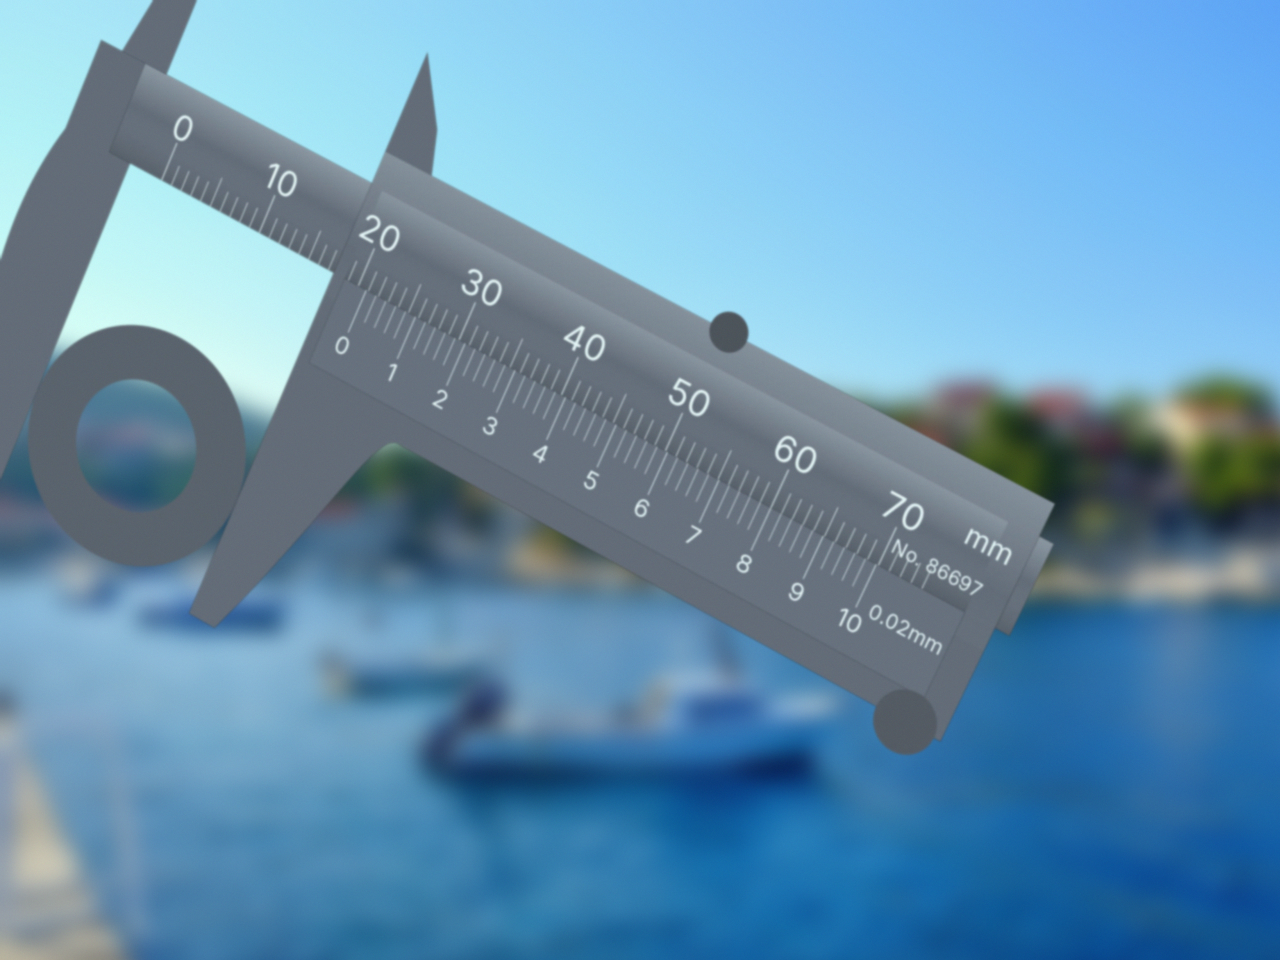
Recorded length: 20.8,mm
